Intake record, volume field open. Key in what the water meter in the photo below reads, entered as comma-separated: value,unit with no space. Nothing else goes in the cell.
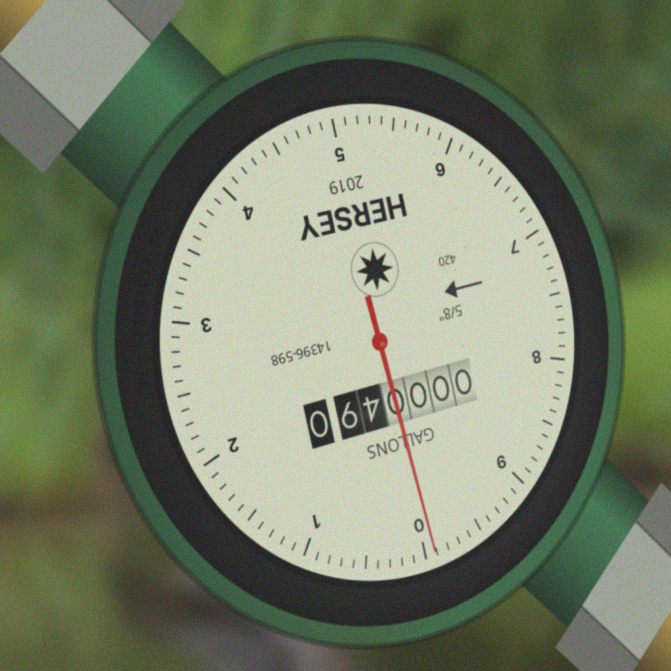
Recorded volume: 489.9,gal
